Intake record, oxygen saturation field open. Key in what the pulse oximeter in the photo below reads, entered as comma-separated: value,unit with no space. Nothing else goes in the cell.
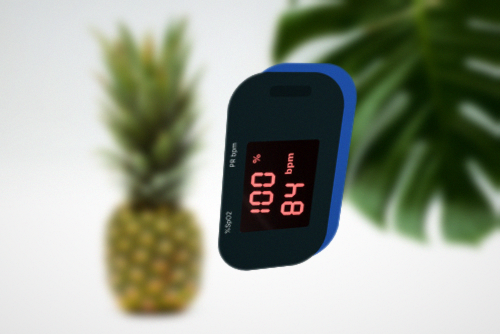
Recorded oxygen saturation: 100,%
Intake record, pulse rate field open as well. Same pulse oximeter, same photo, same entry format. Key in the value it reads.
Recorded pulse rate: 84,bpm
